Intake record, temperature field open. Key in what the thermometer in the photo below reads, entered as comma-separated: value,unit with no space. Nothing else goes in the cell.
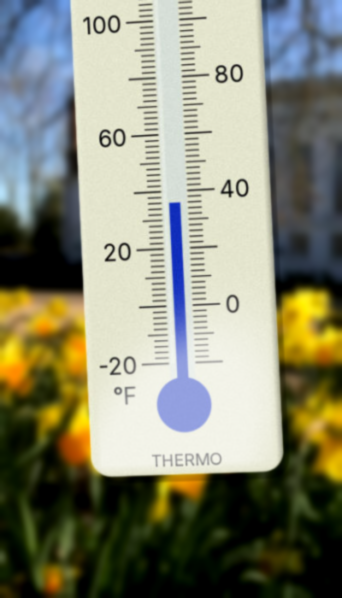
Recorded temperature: 36,°F
